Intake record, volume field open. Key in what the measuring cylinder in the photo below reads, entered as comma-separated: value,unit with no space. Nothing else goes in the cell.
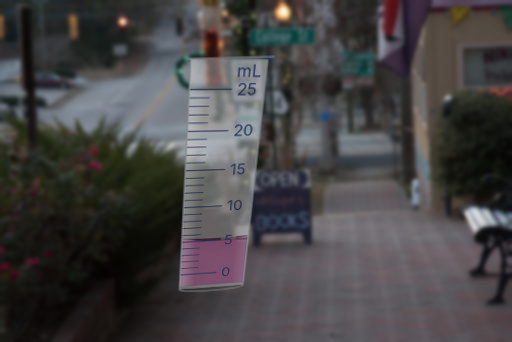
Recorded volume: 5,mL
